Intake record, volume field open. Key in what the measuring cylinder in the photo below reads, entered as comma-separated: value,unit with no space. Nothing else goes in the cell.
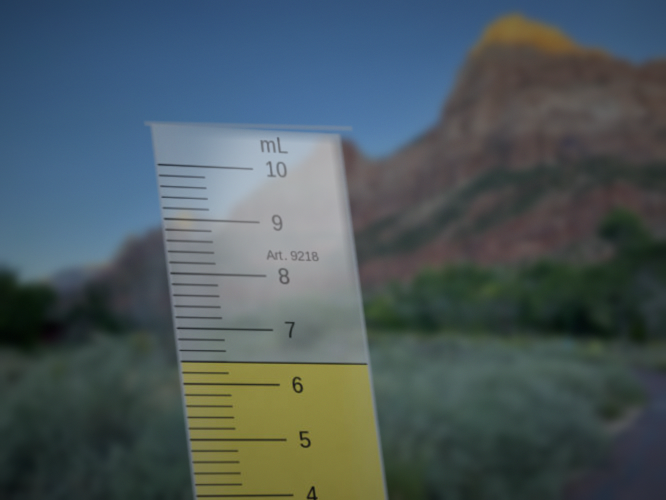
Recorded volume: 6.4,mL
